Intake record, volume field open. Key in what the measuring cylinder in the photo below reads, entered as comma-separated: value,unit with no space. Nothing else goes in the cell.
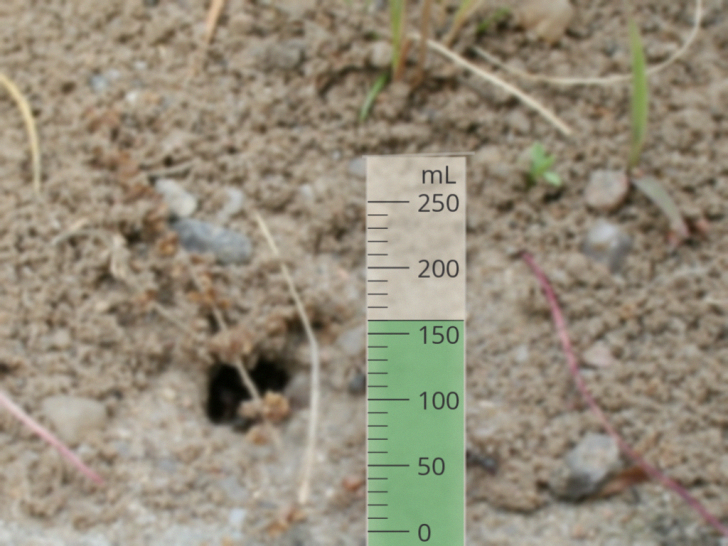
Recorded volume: 160,mL
